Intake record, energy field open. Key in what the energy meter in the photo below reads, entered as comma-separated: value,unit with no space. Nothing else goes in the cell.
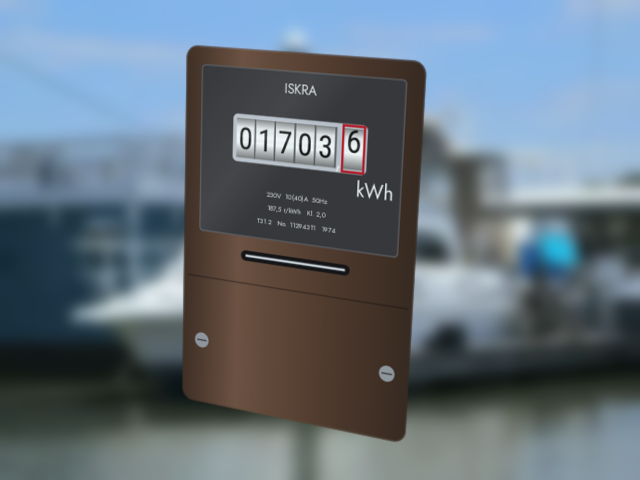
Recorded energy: 1703.6,kWh
